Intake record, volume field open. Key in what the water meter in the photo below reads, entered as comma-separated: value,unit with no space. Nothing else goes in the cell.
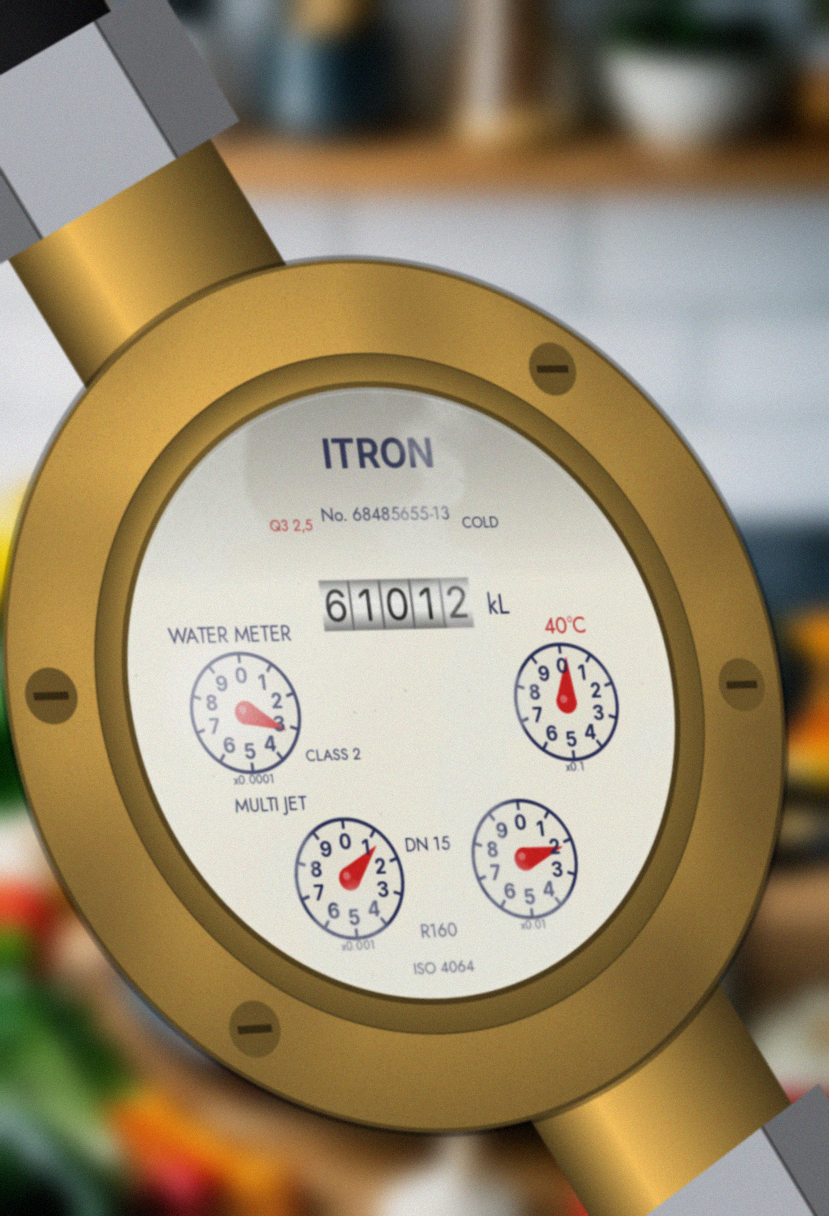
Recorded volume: 61012.0213,kL
